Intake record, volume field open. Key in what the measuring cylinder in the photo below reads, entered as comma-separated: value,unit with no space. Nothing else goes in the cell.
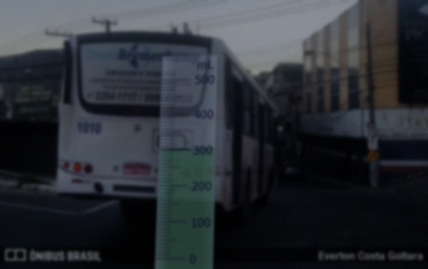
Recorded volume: 300,mL
